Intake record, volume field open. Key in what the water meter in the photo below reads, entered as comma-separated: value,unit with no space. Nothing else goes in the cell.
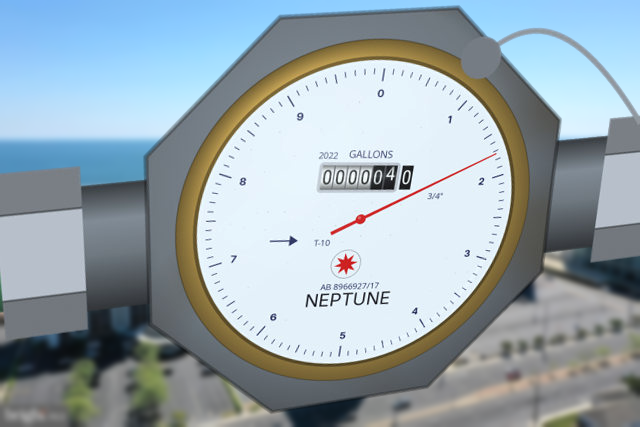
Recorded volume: 41.7,gal
